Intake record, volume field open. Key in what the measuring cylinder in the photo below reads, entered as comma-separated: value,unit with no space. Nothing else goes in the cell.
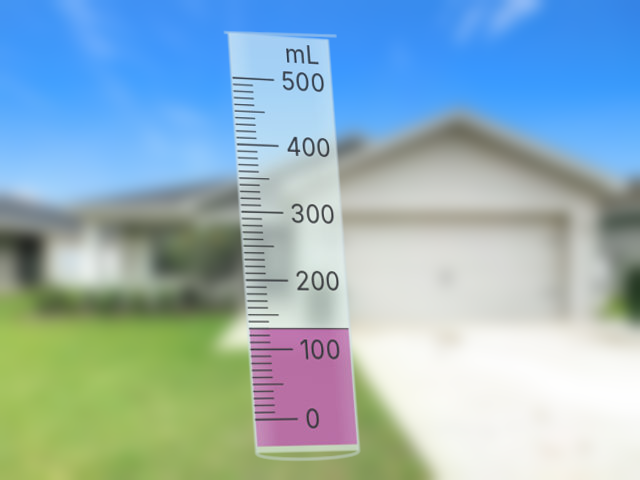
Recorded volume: 130,mL
